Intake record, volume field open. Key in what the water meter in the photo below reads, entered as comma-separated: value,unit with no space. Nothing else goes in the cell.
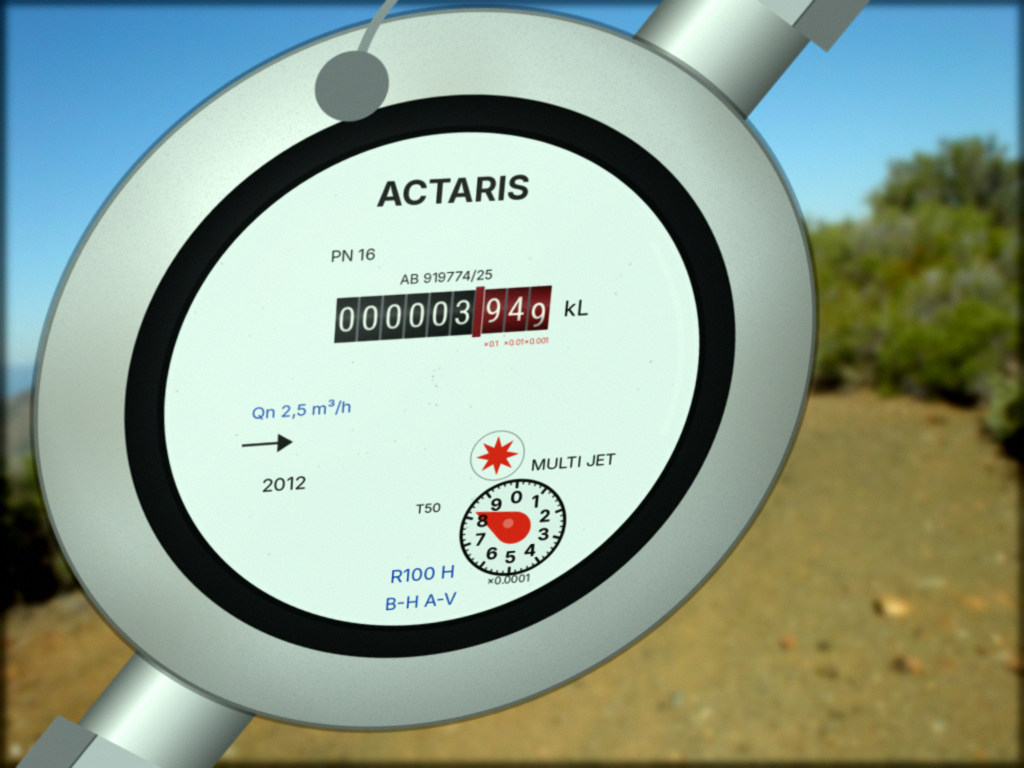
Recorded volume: 3.9488,kL
